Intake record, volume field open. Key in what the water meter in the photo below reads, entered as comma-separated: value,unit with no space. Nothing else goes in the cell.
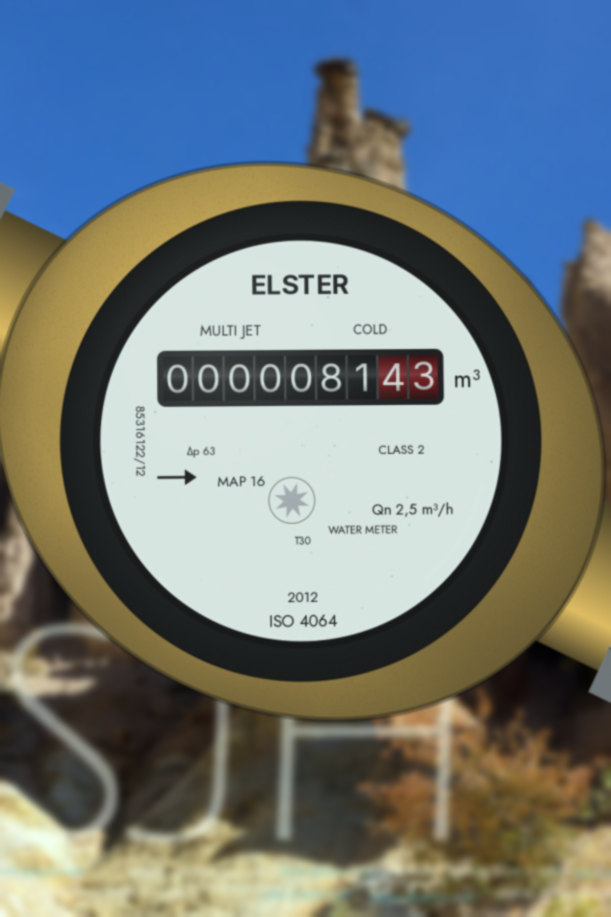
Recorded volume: 81.43,m³
